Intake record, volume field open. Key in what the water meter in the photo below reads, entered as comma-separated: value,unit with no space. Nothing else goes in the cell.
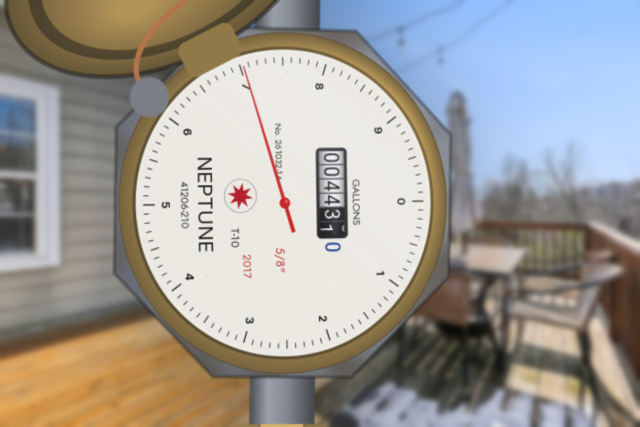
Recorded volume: 44307.0,gal
